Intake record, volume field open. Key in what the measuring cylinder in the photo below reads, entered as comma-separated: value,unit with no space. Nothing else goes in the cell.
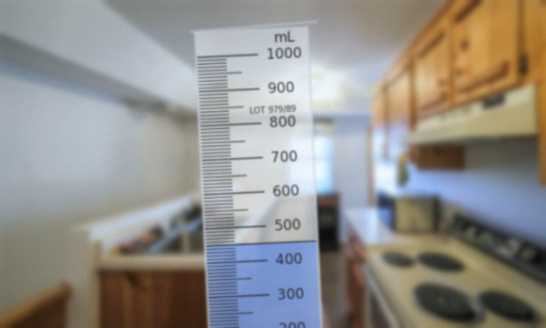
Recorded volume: 450,mL
